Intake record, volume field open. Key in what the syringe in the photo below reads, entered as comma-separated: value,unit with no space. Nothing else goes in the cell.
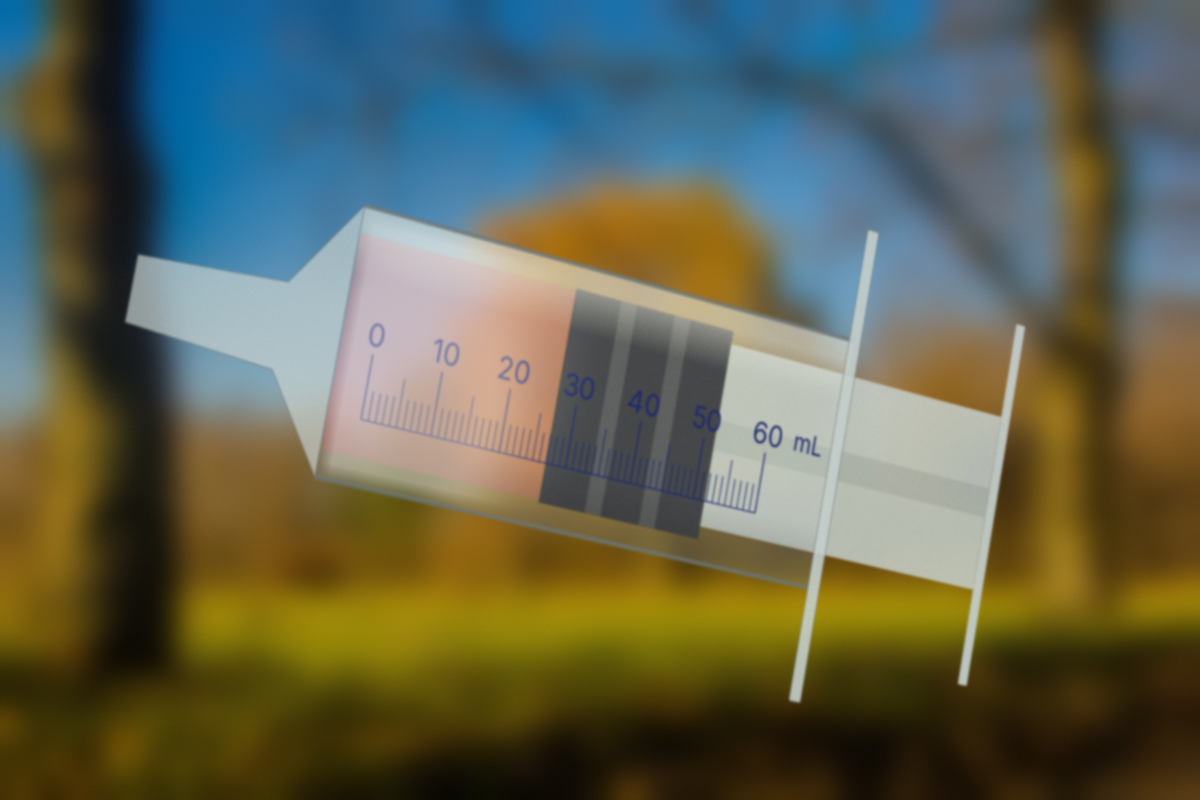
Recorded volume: 27,mL
